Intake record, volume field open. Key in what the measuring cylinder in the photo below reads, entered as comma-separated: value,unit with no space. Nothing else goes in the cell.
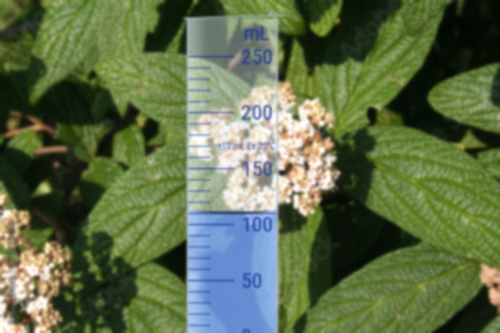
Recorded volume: 110,mL
